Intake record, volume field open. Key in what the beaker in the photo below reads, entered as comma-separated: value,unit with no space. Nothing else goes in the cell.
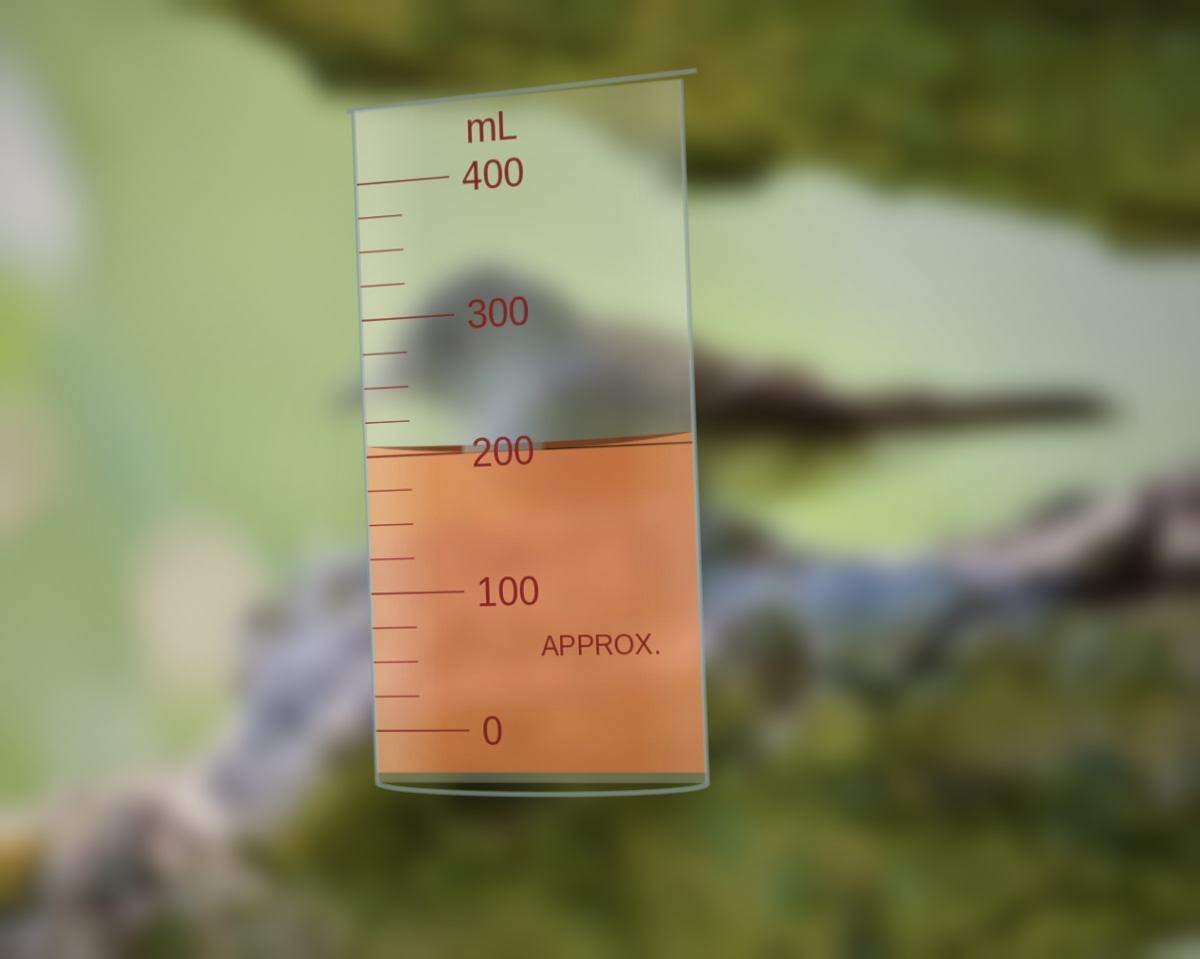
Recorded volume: 200,mL
